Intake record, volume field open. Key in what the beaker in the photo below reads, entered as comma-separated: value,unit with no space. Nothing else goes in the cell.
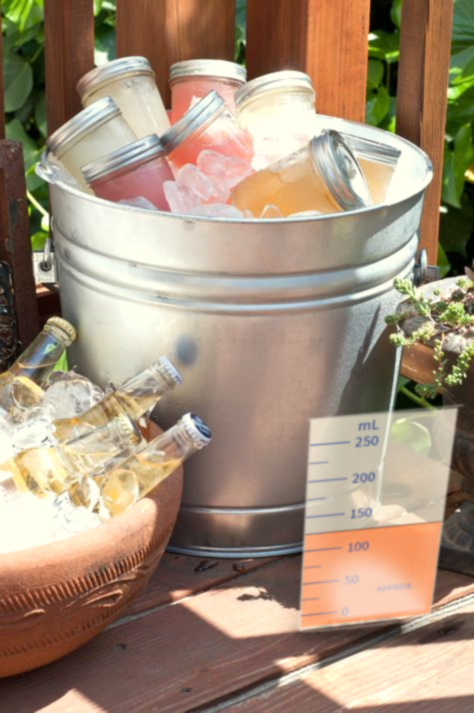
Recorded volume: 125,mL
